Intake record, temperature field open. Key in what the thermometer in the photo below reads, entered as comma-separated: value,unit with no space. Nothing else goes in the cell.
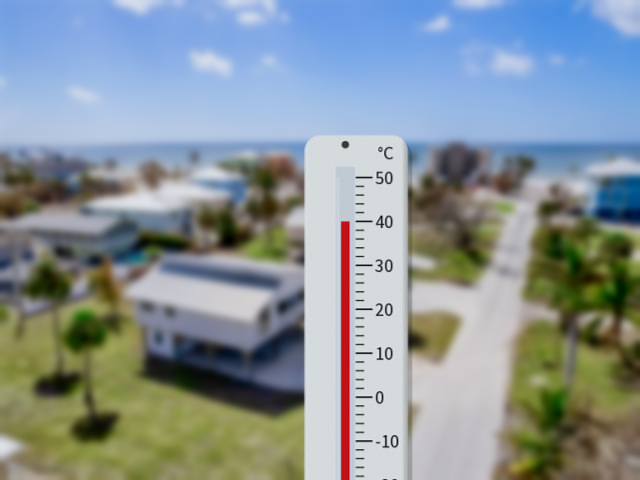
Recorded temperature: 40,°C
